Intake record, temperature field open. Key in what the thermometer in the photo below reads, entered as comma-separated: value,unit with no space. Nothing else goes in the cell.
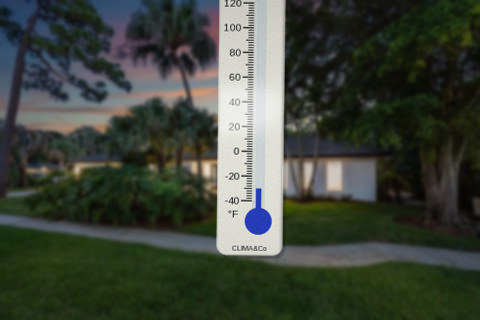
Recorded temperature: -30,°F
